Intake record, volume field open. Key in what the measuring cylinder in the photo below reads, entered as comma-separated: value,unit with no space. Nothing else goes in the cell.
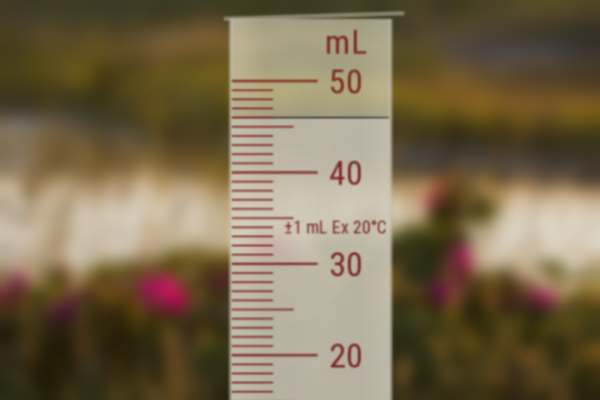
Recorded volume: 46,mL
